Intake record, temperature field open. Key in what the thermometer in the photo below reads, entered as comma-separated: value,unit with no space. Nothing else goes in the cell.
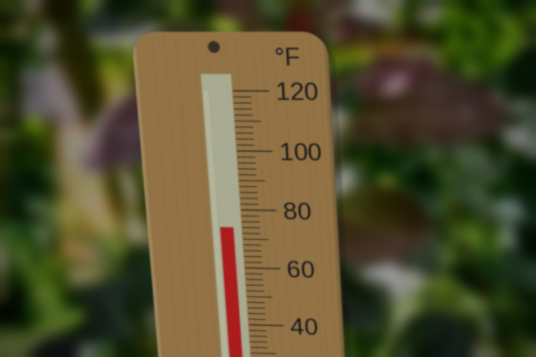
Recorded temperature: 74,°F
